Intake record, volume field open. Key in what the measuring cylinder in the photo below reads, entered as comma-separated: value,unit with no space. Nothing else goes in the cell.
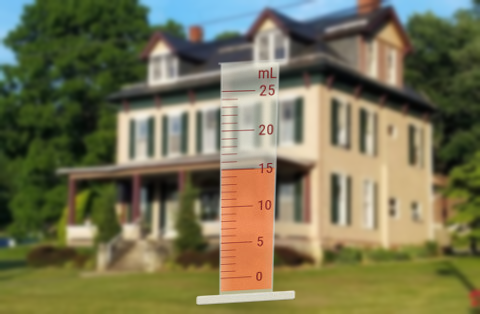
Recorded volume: 15,mL
